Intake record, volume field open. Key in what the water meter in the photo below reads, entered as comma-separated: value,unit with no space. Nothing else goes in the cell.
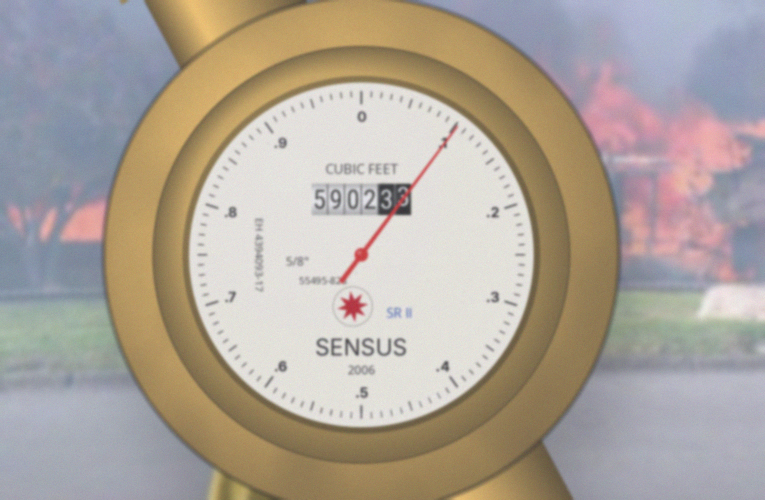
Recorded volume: 590233.10,ft³
